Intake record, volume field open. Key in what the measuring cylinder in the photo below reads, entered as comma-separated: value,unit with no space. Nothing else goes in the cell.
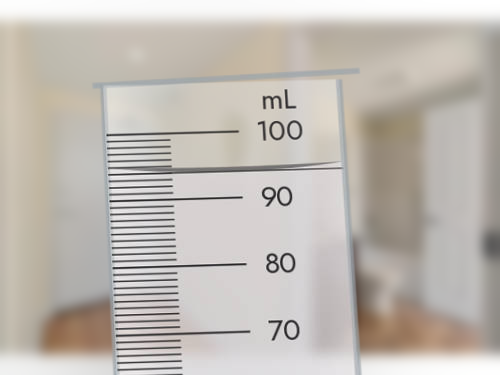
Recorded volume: 94,mL
